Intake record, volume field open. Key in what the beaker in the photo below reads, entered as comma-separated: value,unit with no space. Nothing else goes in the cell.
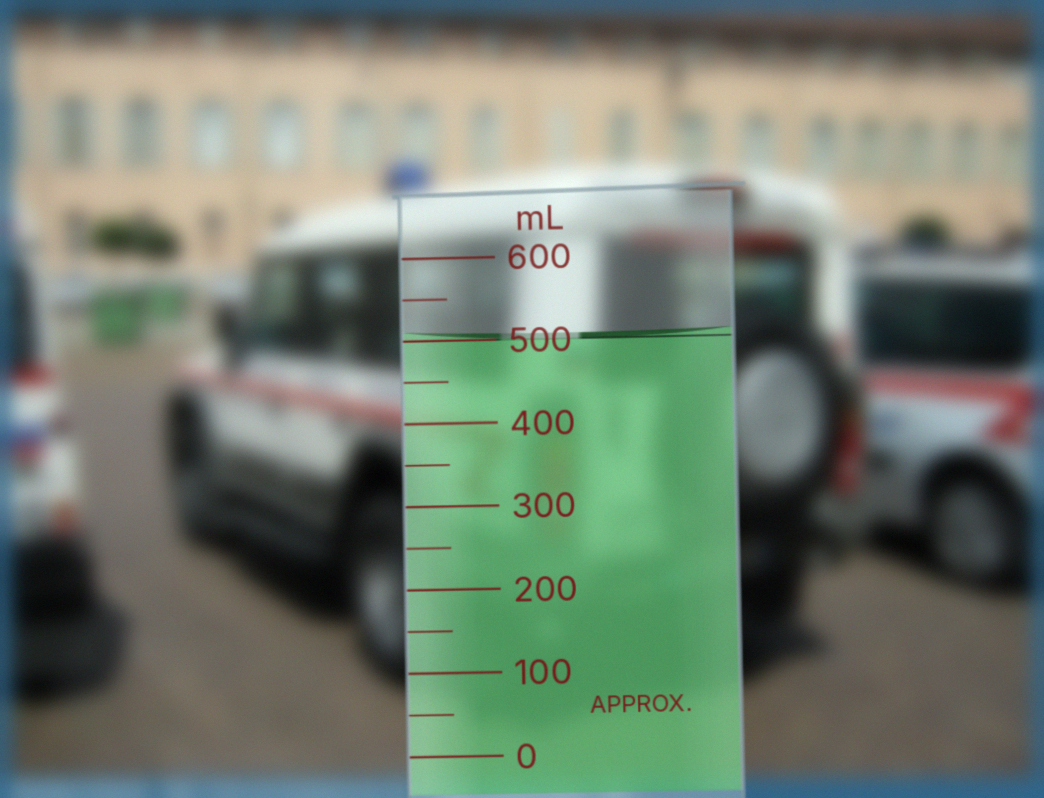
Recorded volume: 500,mL
